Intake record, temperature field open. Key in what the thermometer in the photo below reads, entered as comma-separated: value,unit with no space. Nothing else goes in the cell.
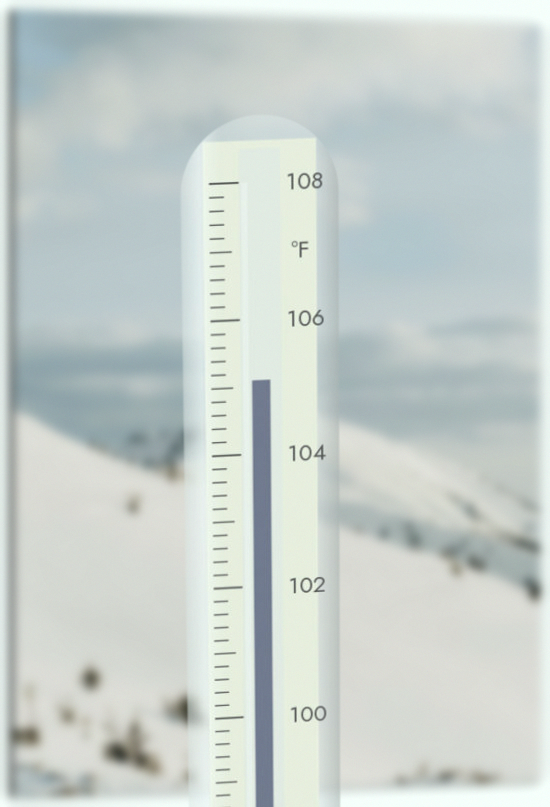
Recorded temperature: 105.1,°F
